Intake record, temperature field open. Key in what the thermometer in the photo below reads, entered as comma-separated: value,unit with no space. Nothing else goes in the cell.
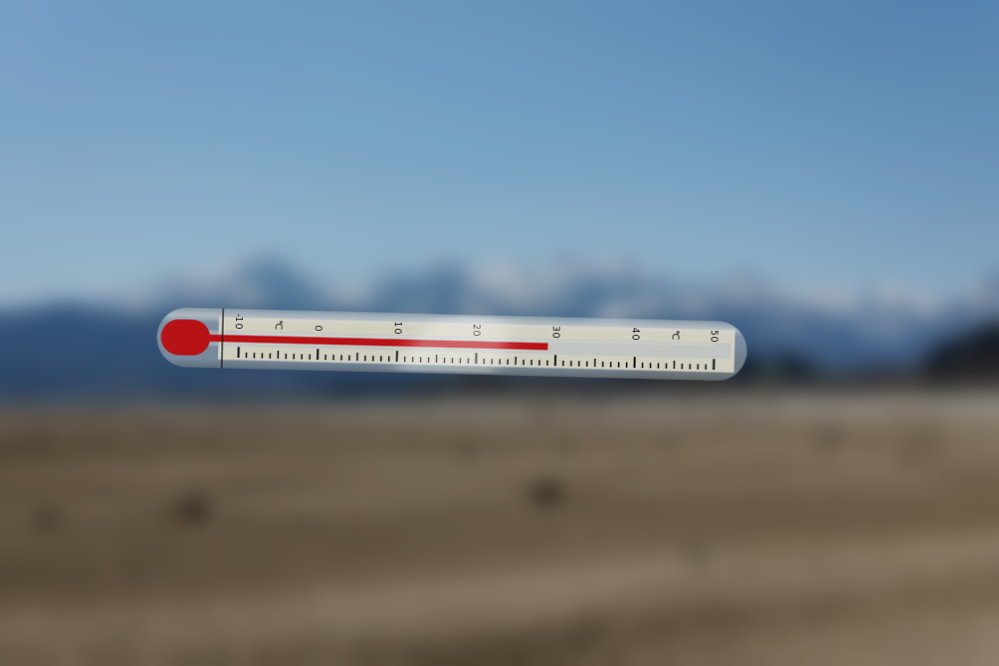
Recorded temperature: 29,°C
